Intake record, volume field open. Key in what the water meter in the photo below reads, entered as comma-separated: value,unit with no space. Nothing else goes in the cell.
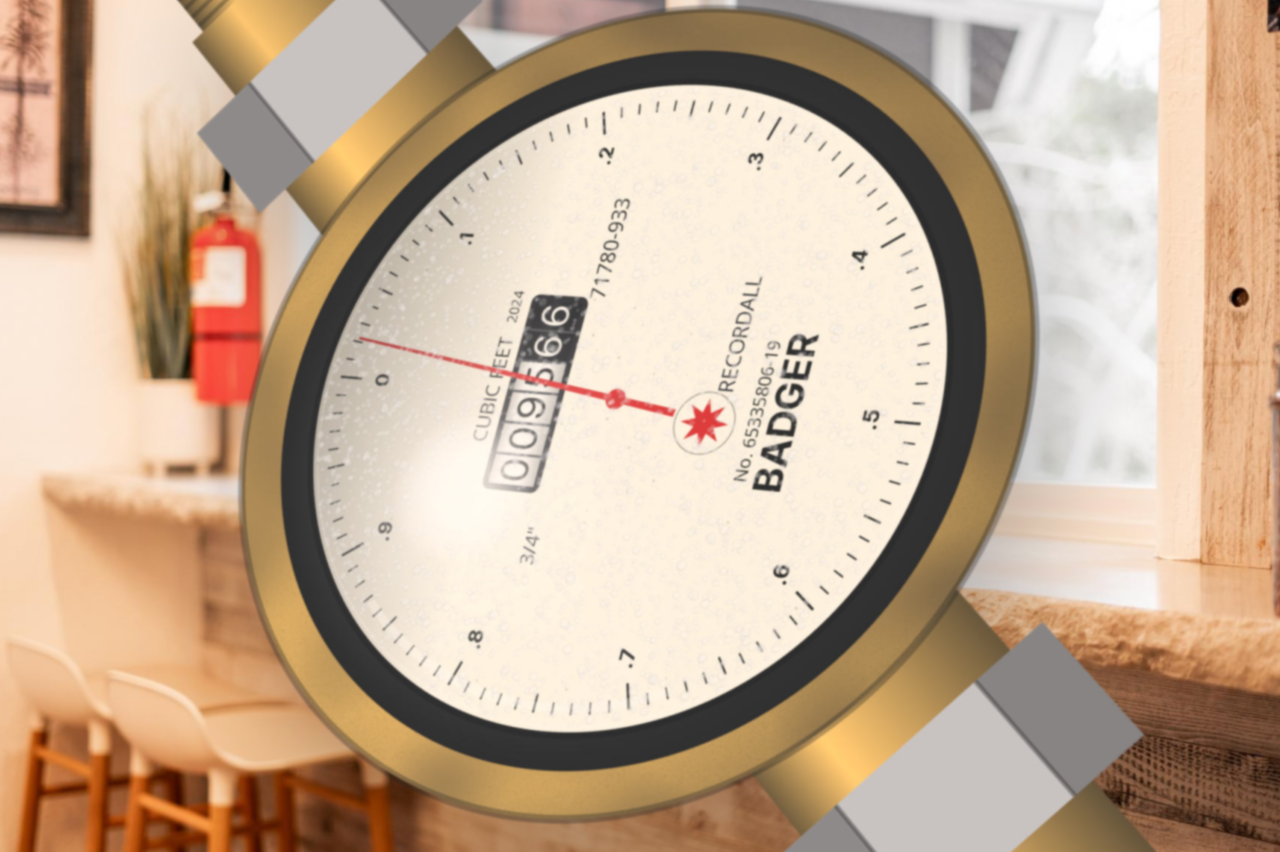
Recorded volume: 9566.02,ft³
